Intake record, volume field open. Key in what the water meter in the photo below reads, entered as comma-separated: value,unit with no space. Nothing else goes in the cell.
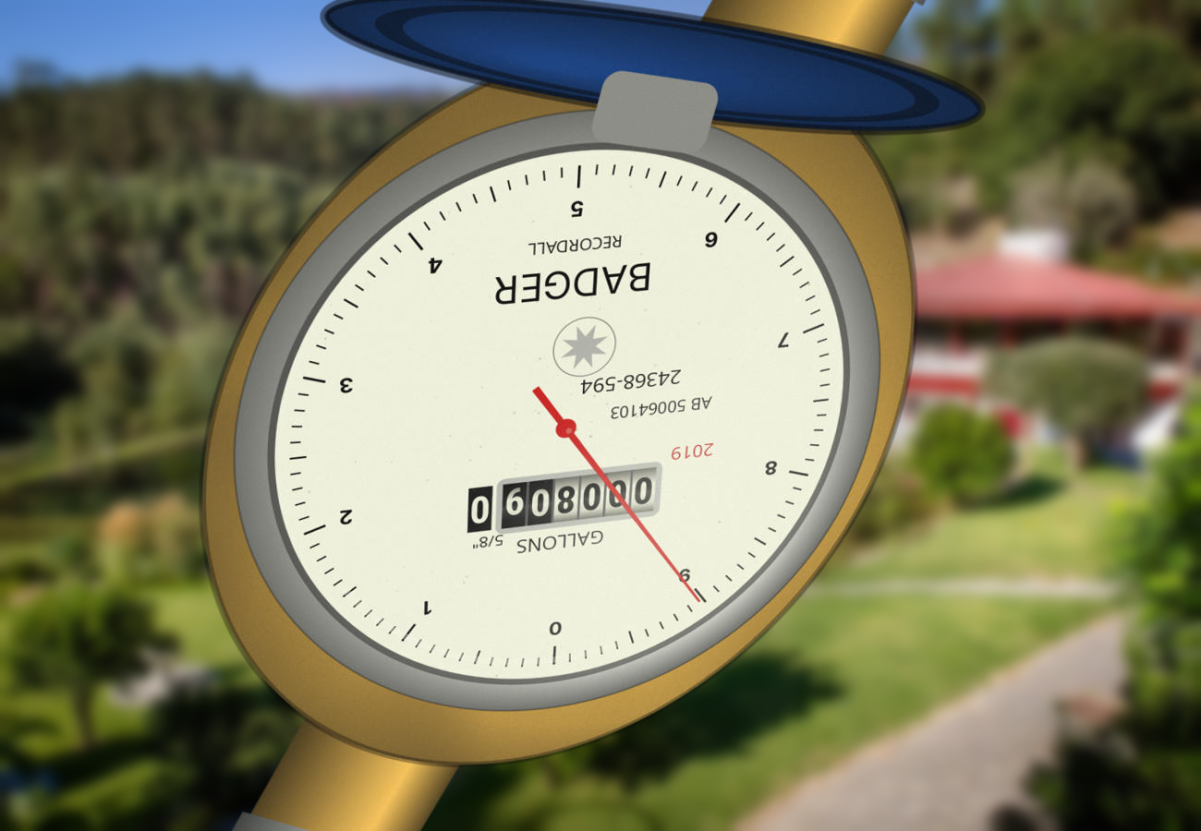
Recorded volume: 8089.0,gal
